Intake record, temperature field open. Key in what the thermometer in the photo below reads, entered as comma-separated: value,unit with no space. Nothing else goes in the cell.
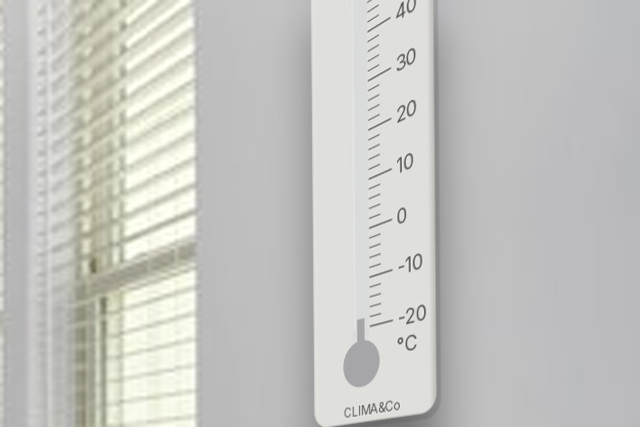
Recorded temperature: -18,°C
